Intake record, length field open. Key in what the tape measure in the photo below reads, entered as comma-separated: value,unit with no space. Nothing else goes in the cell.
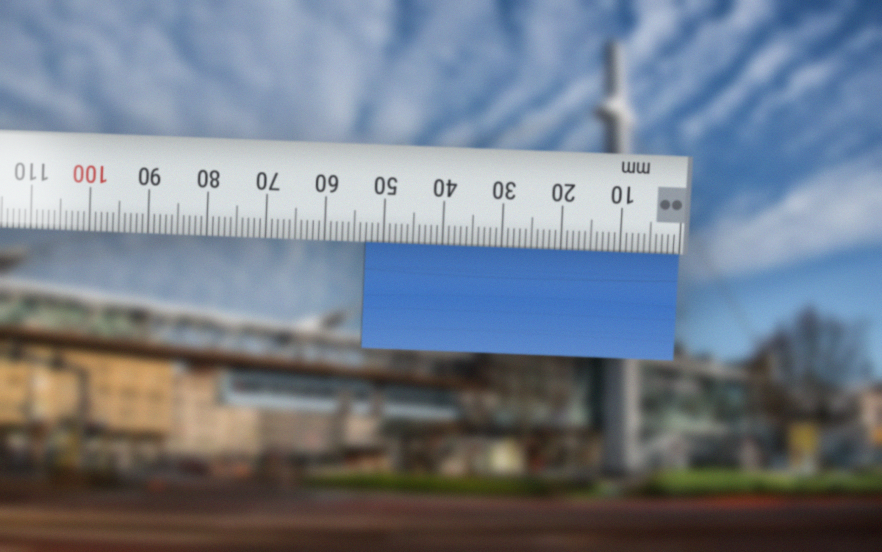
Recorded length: 53,mm
